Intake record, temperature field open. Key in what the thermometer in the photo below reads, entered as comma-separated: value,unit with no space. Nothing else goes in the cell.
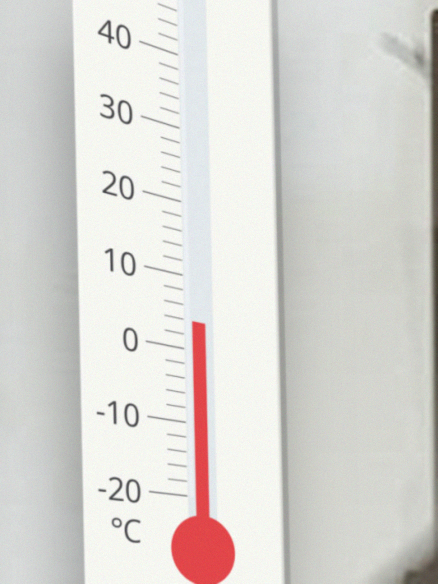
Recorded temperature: 4,°C
